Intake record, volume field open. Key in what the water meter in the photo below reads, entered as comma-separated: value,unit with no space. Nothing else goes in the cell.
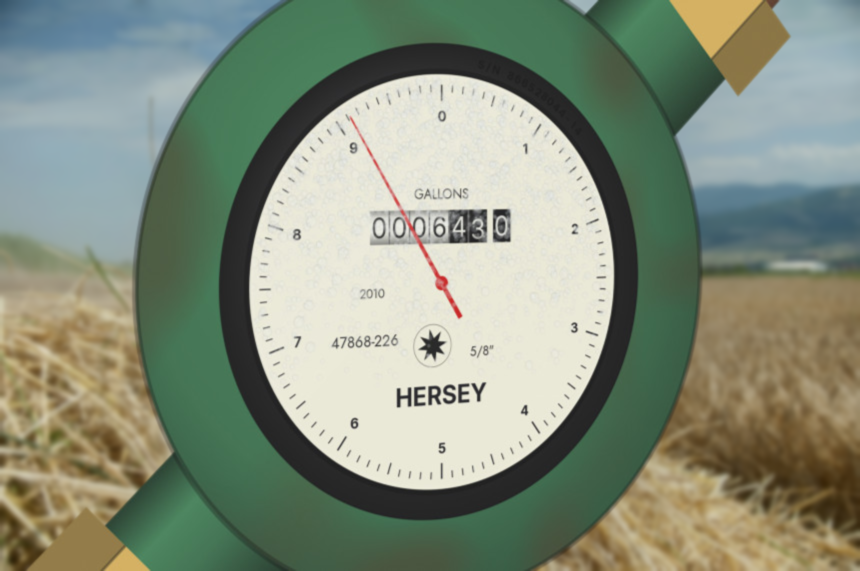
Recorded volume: 6429.1,gal
